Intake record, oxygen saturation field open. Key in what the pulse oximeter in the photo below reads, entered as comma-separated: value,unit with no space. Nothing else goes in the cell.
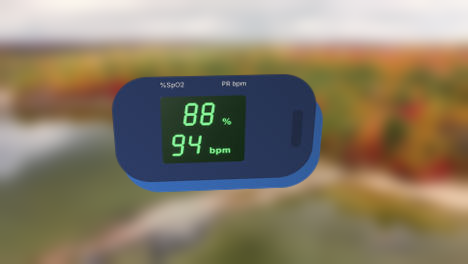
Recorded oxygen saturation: 88,%
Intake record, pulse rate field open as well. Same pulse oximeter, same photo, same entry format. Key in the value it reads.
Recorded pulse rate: 94,bpm
